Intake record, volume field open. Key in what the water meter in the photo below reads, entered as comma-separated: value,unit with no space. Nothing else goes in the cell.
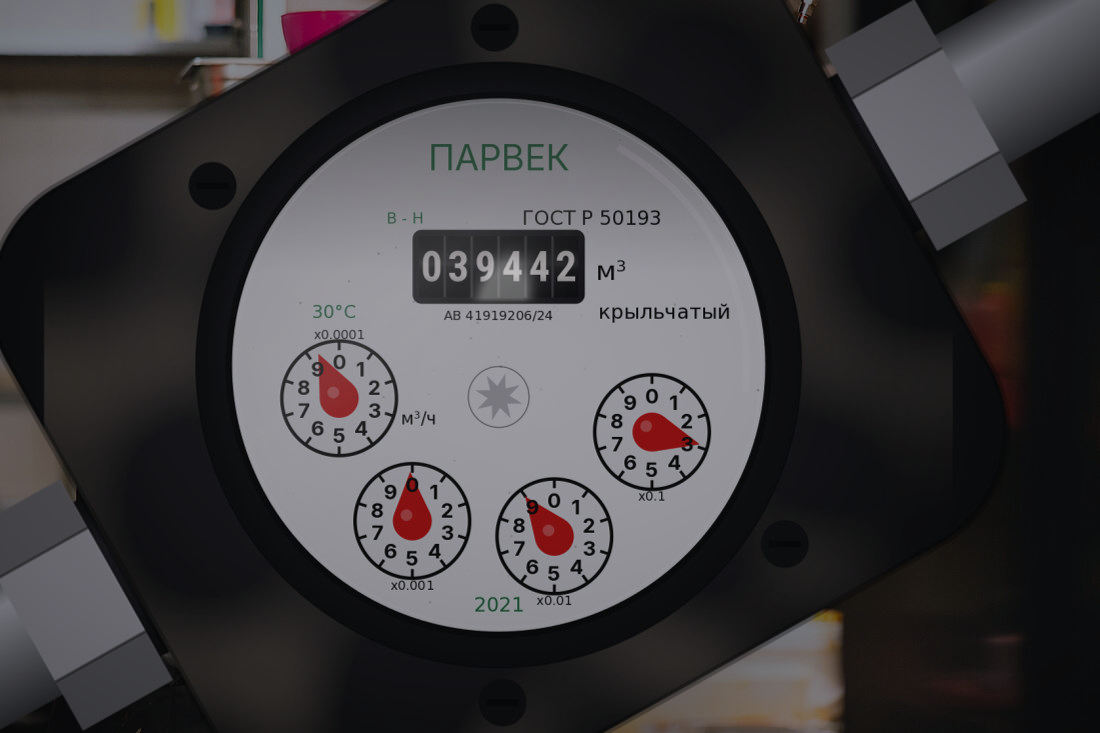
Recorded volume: 39442.2899,m³
